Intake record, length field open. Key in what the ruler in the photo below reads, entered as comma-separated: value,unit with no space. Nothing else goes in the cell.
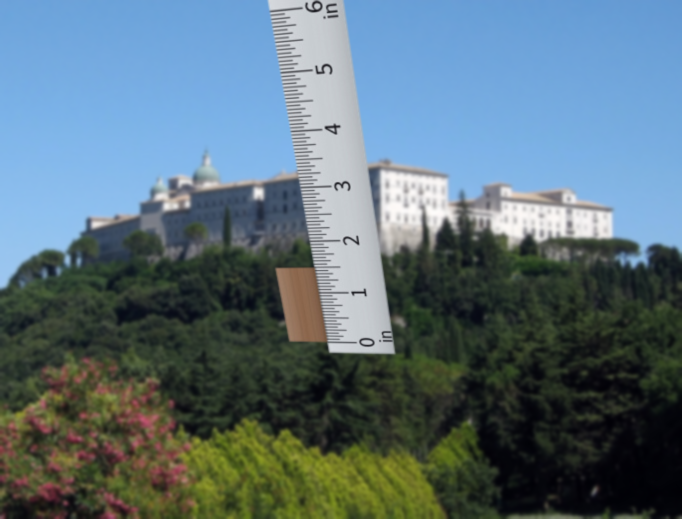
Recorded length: 1.5,in
